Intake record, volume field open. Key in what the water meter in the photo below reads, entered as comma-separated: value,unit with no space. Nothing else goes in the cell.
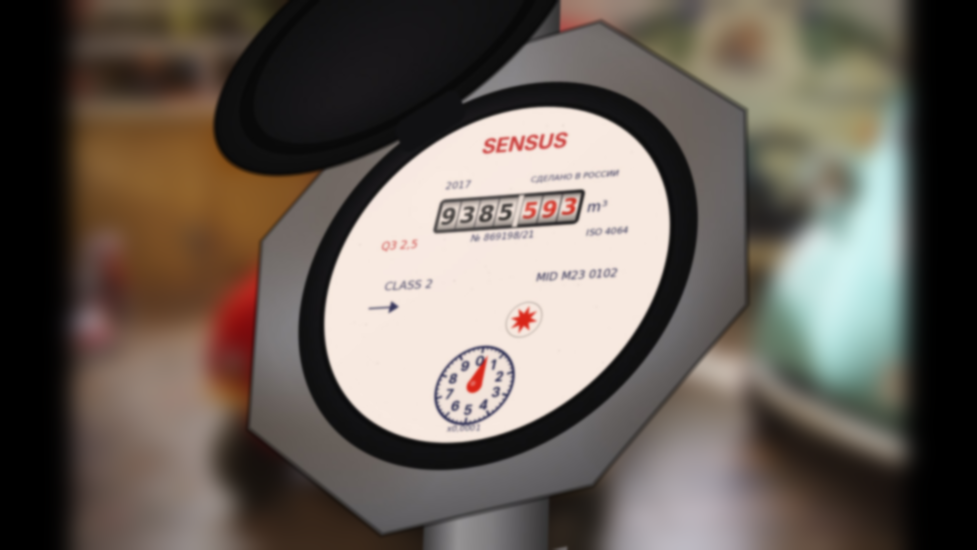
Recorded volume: 9385.5930,m³
